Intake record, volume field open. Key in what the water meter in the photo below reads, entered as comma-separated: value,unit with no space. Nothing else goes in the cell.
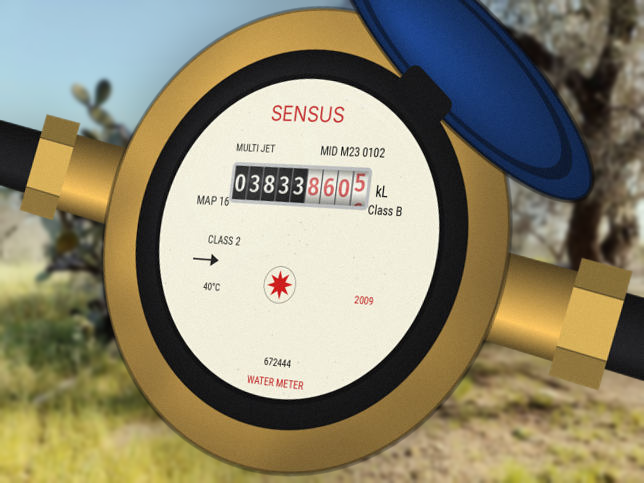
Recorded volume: 3833.8605,kL
